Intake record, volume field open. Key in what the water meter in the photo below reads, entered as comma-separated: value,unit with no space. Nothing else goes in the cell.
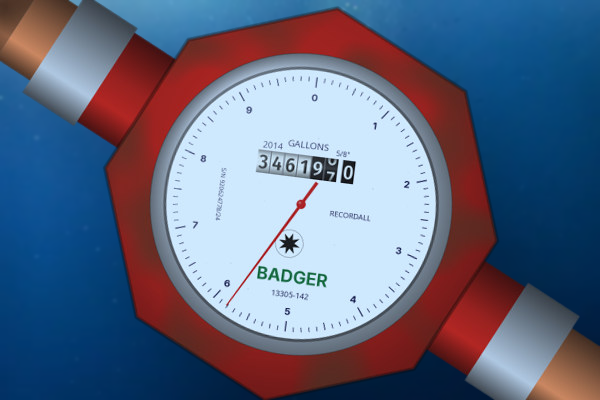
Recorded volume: 3461965.8,gal
